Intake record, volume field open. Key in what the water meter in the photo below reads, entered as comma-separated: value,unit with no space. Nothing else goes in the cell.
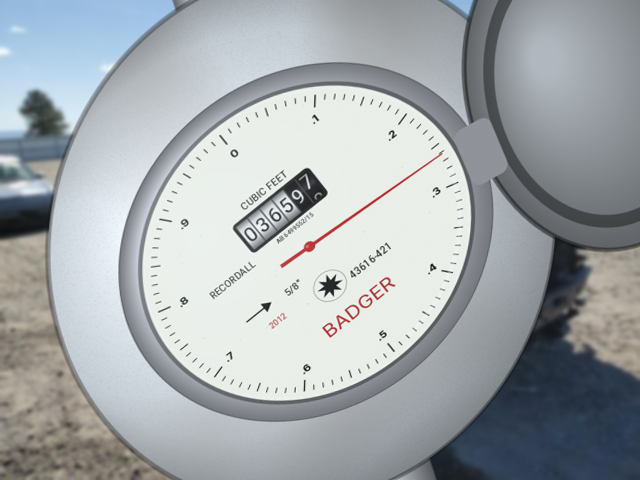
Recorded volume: 36597.26,ft³
